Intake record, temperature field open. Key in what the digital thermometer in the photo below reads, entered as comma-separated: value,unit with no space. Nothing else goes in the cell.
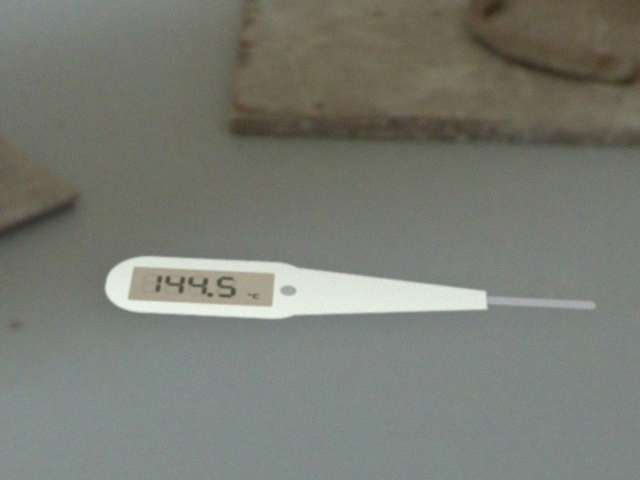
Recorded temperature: 144.5,°C
